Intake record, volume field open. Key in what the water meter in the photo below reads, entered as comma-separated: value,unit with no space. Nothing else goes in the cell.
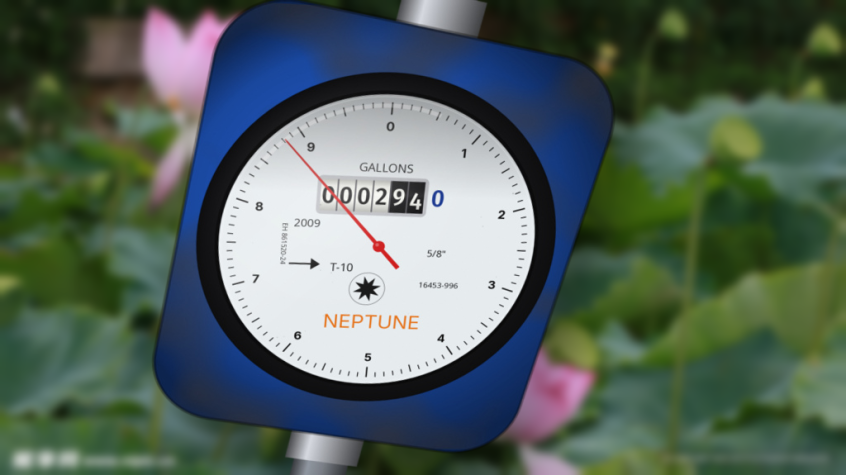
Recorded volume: 2938.8,gal
